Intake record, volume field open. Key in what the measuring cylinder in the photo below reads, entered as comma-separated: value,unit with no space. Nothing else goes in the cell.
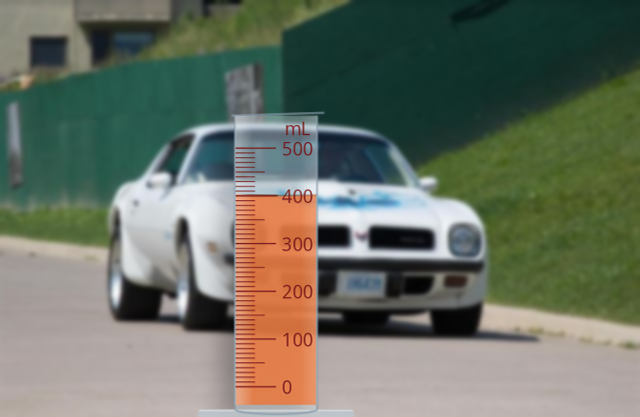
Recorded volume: 400,mL
